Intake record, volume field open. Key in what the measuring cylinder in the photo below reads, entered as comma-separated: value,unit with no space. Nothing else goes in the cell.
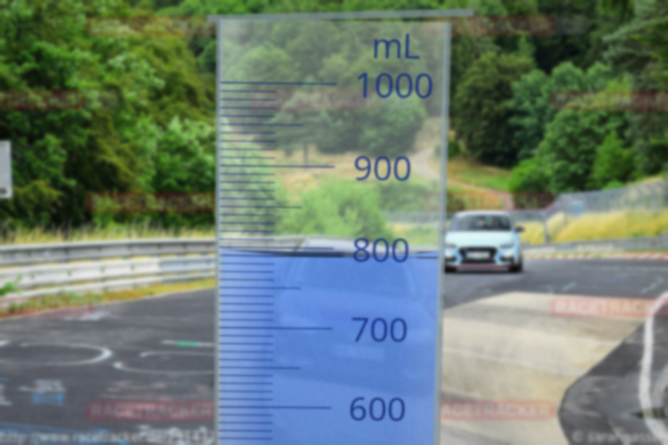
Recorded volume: 790,mL
